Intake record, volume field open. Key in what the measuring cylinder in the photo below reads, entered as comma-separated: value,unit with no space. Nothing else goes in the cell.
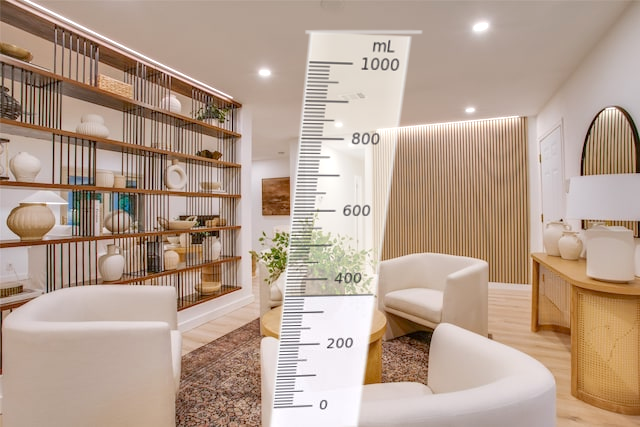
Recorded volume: 350,mL
